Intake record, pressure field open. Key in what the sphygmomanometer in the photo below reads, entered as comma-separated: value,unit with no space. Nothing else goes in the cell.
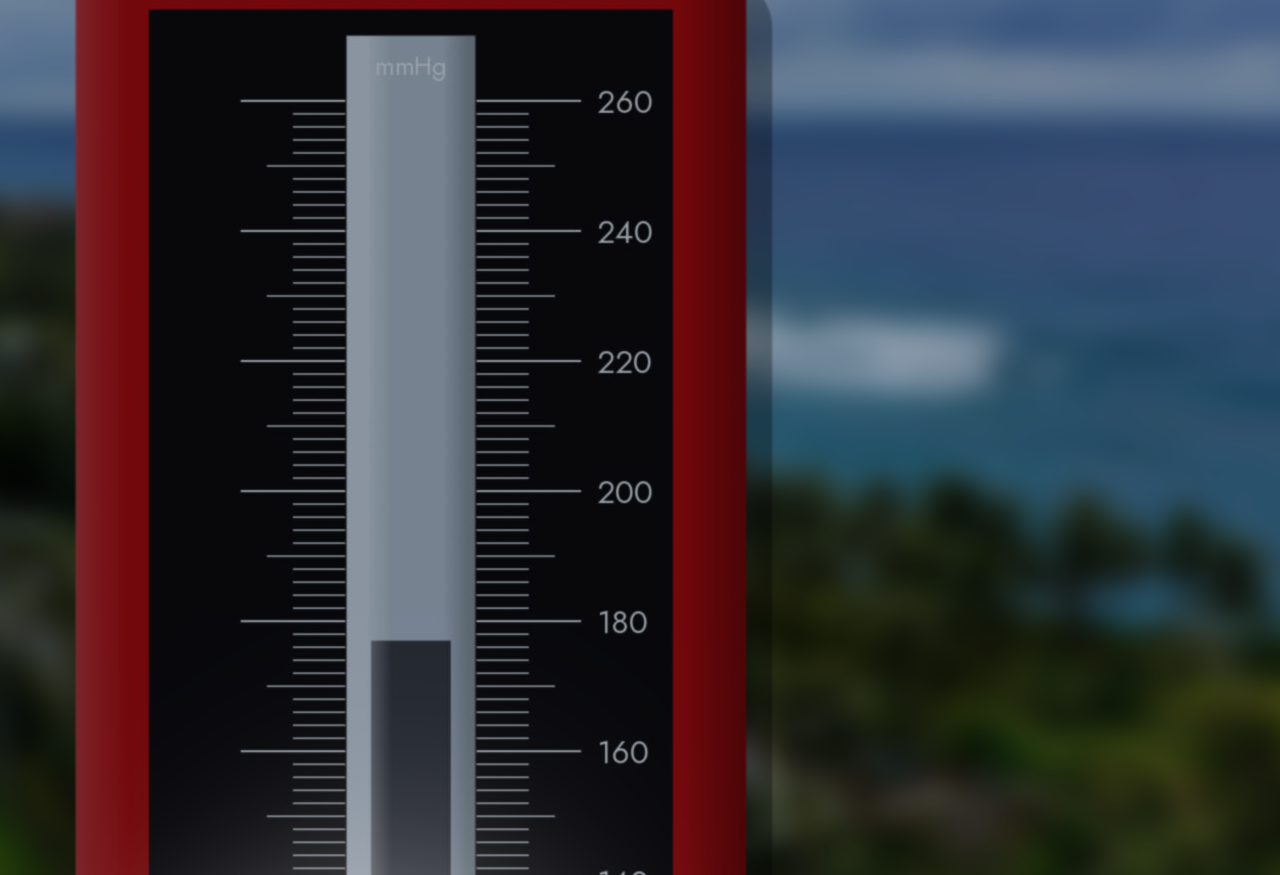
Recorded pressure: 177,mmHg
